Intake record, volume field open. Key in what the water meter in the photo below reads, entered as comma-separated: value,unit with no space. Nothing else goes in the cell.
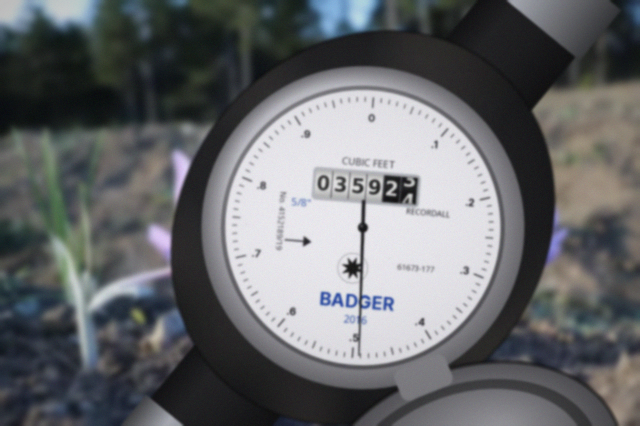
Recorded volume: 35923.49,ft³
